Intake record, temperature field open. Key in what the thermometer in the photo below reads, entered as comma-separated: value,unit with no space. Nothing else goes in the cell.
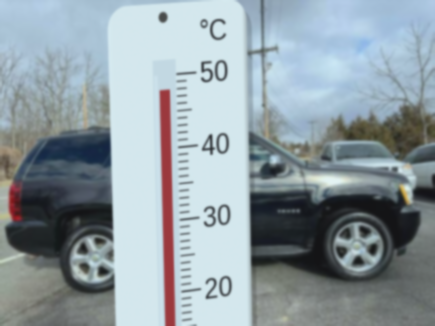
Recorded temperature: 48,°C
